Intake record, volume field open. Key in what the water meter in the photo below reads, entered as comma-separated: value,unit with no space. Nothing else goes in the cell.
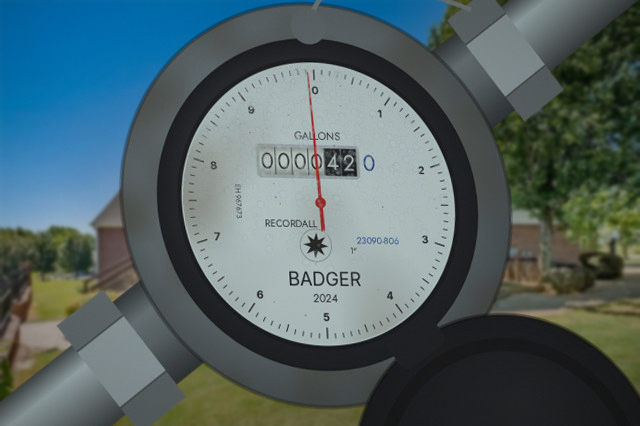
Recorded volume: 419.9,gal
